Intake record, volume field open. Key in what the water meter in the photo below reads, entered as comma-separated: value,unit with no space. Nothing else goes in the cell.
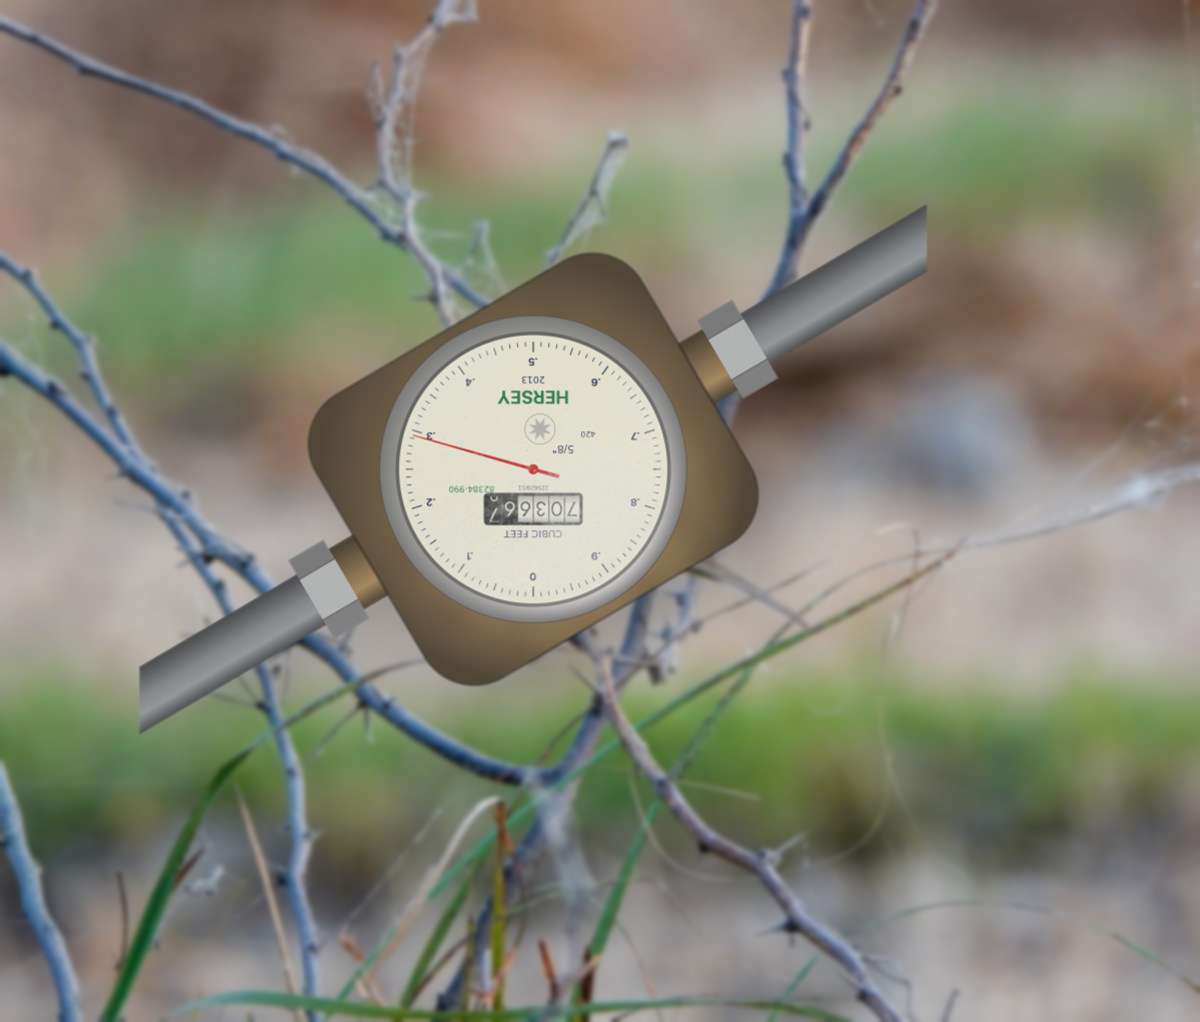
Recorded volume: 703667.29,ft³
